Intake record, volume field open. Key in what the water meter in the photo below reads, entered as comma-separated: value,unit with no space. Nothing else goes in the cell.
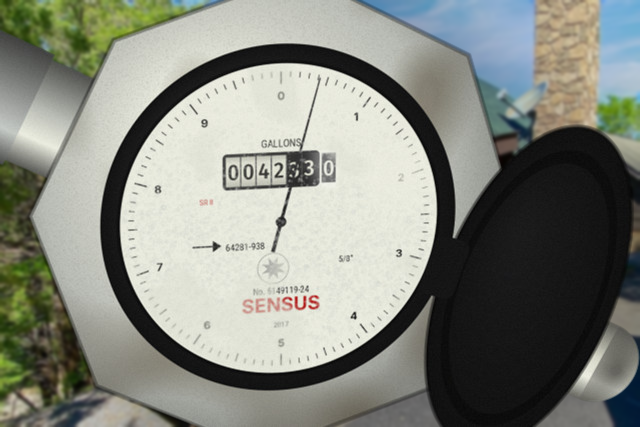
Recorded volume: 42330.4,gal
